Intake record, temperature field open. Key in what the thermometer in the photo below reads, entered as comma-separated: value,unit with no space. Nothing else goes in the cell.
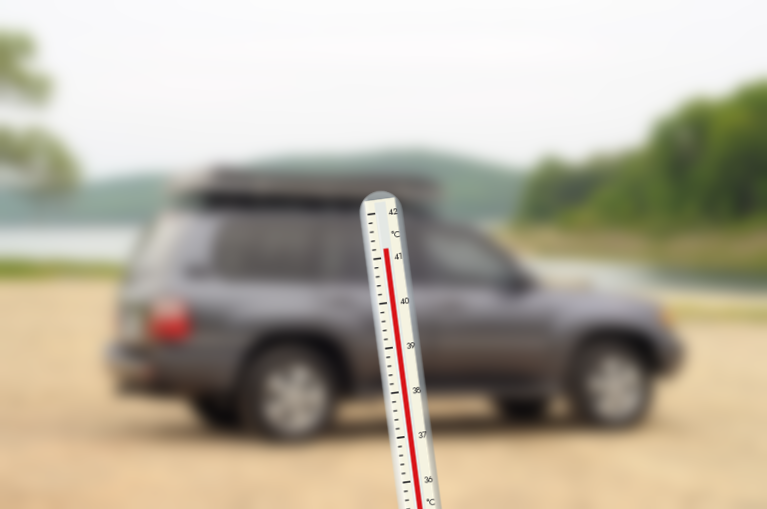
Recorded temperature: 41.2,°C
